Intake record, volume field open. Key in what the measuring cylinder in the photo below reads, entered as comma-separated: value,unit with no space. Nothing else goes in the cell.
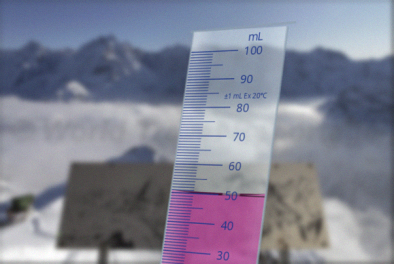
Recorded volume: 50,mL
